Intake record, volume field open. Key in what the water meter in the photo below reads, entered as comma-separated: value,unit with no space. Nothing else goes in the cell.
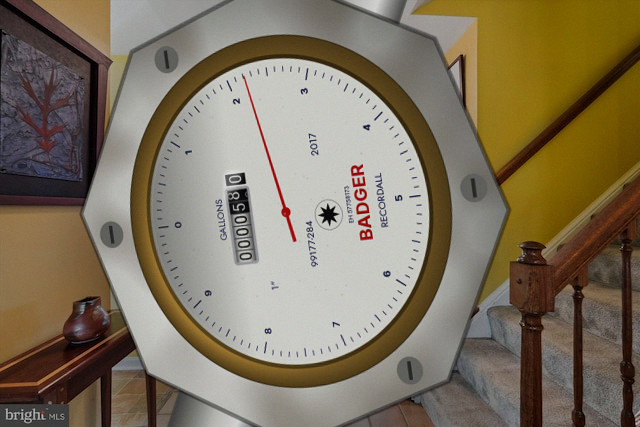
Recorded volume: 582.2,gal
